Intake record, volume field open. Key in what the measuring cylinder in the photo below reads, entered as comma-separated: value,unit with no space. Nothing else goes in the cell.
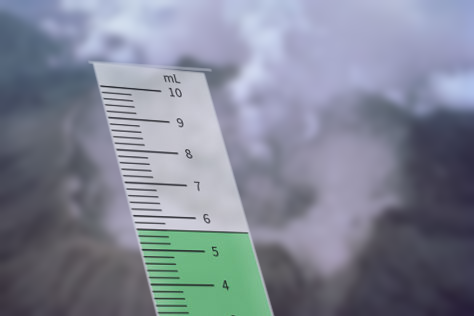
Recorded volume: 5.6,mL
